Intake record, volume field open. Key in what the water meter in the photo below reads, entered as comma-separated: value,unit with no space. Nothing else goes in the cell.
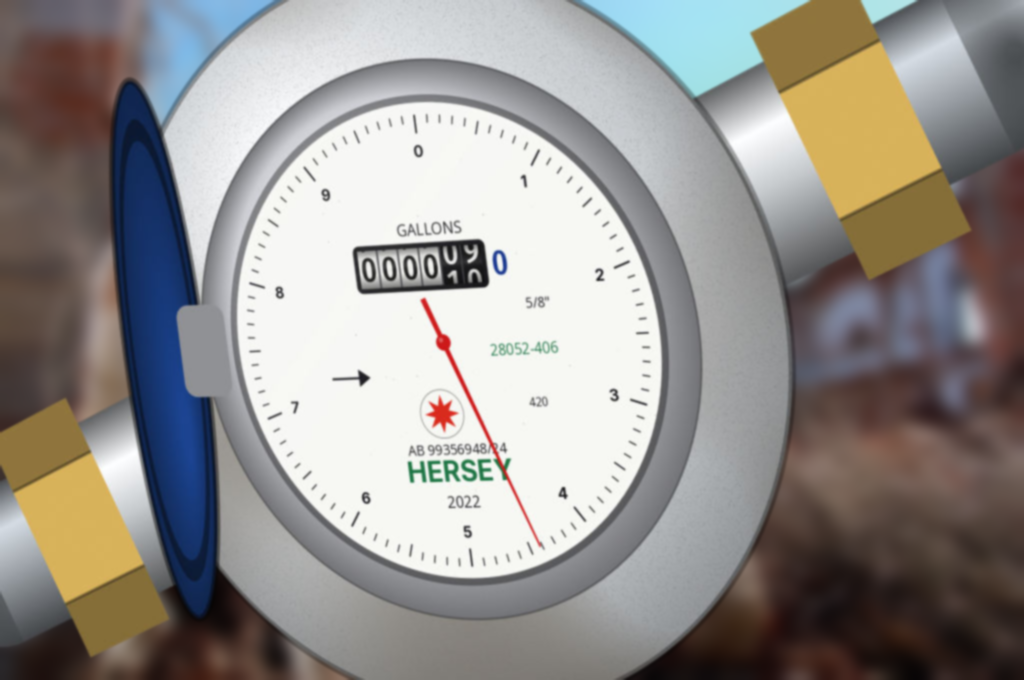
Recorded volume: 94.4,gal
